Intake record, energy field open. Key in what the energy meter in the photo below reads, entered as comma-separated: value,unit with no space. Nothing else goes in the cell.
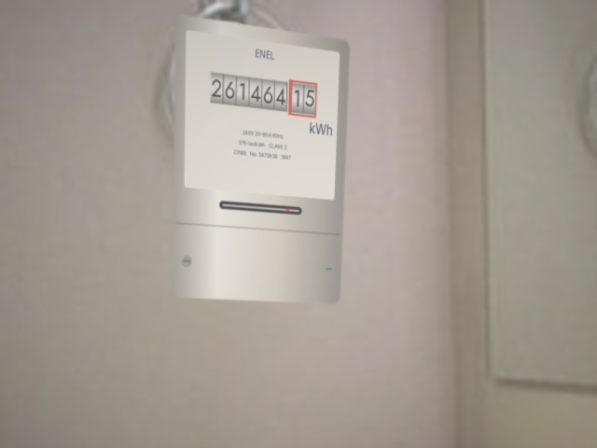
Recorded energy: 261464.15,kWh
